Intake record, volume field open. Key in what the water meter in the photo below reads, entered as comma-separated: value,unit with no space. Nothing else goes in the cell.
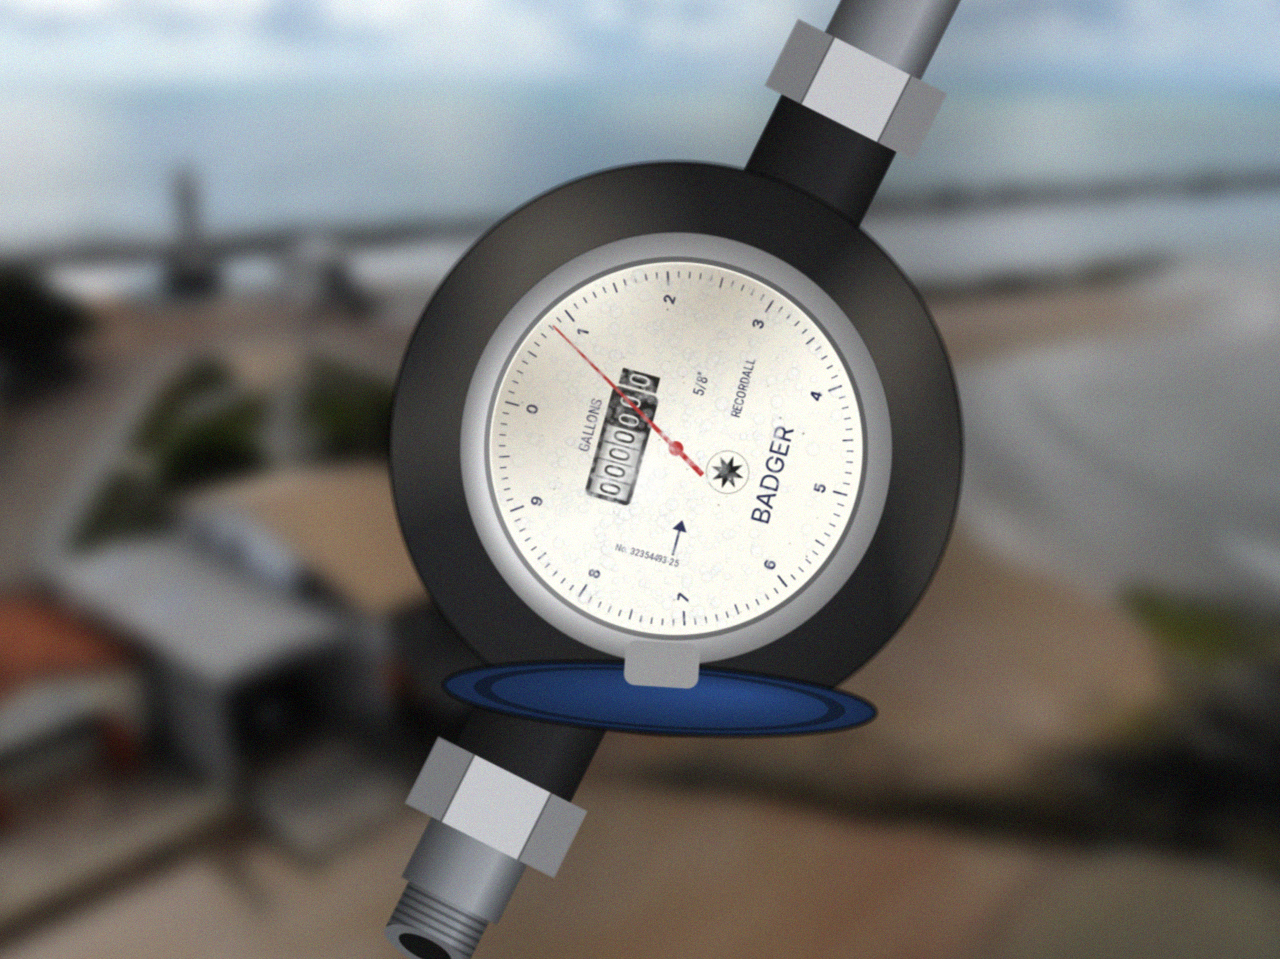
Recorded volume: 0.8,gal
